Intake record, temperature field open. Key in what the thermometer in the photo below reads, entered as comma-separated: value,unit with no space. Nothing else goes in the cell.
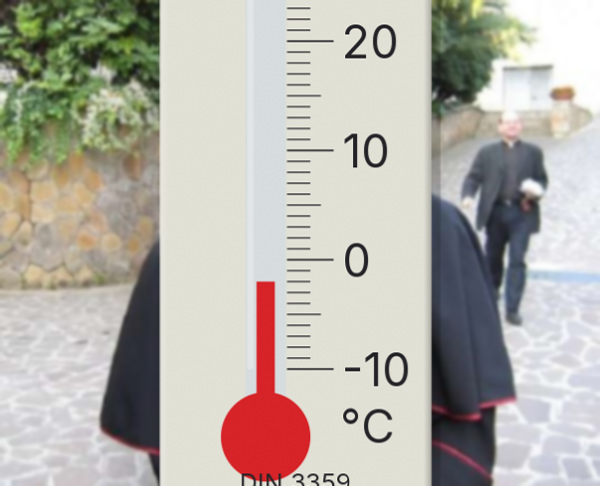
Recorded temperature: -2,°C
